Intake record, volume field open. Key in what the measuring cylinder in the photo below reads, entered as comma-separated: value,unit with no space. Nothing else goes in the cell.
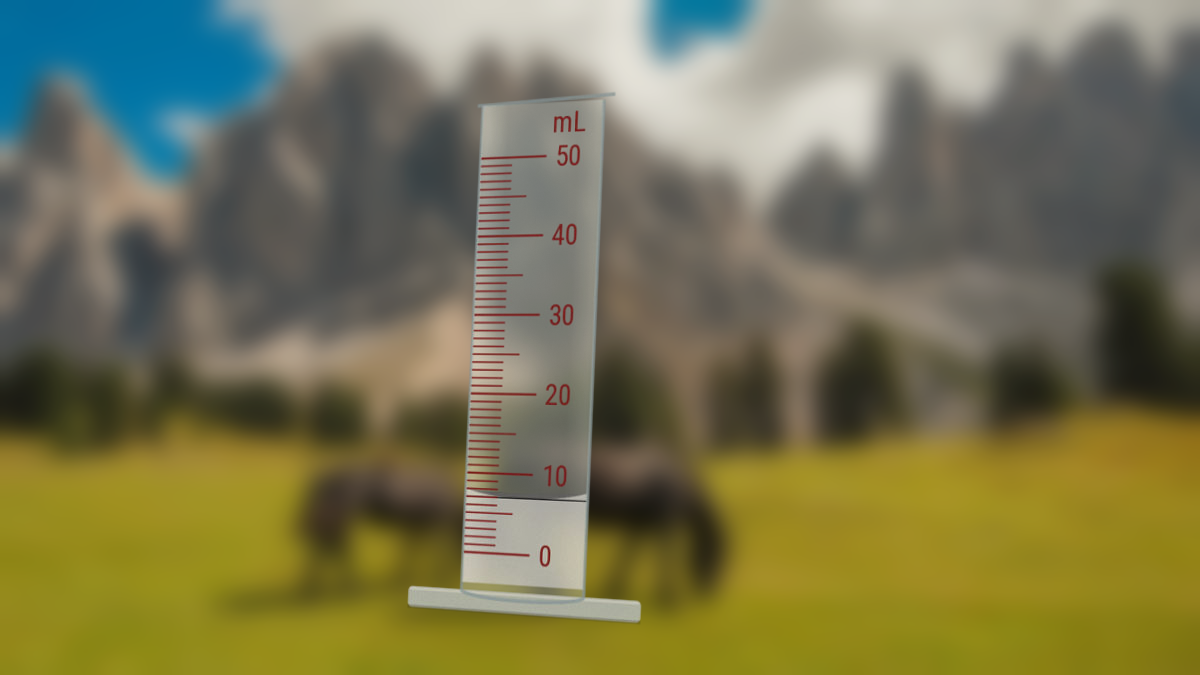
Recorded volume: 7,mL
